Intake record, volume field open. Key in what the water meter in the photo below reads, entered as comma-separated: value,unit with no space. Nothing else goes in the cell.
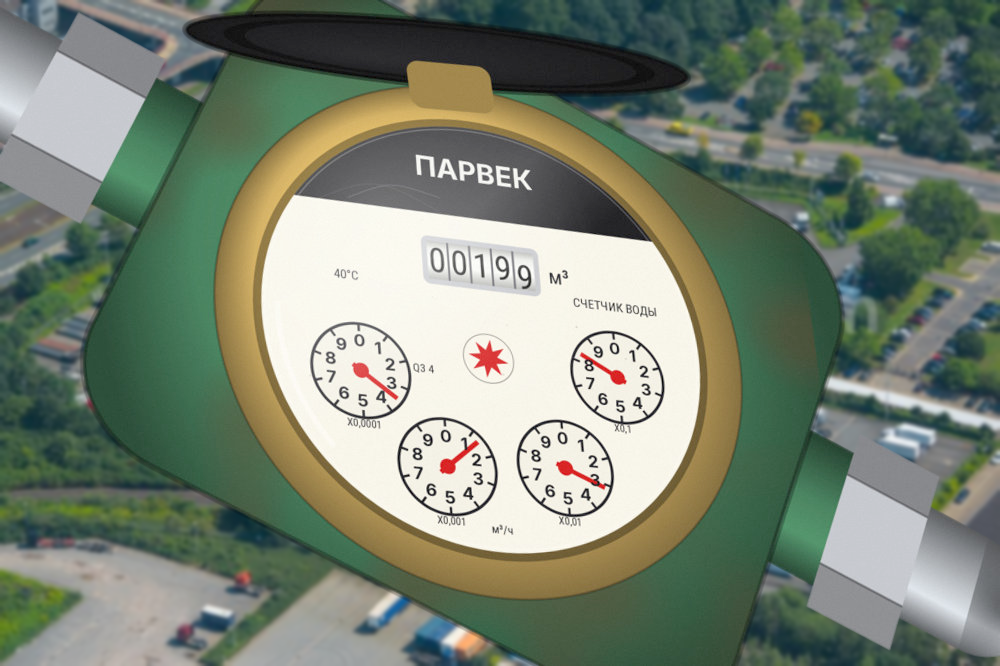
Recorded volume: 198.8313,m³
